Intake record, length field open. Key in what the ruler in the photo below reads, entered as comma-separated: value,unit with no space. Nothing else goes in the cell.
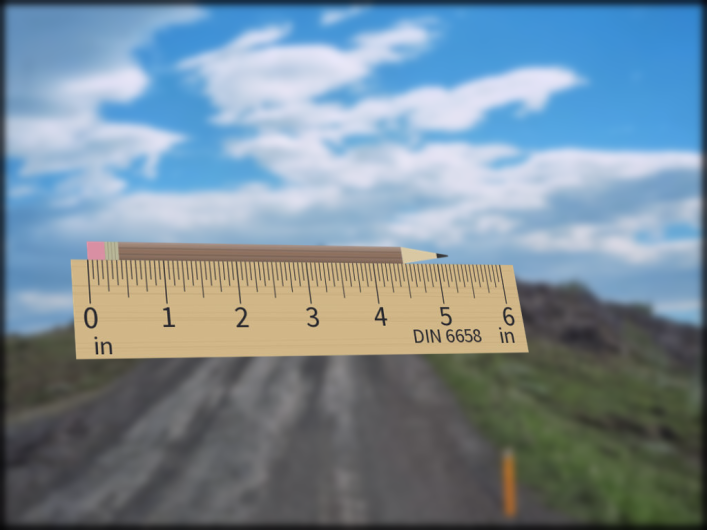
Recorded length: 5.1875,in
